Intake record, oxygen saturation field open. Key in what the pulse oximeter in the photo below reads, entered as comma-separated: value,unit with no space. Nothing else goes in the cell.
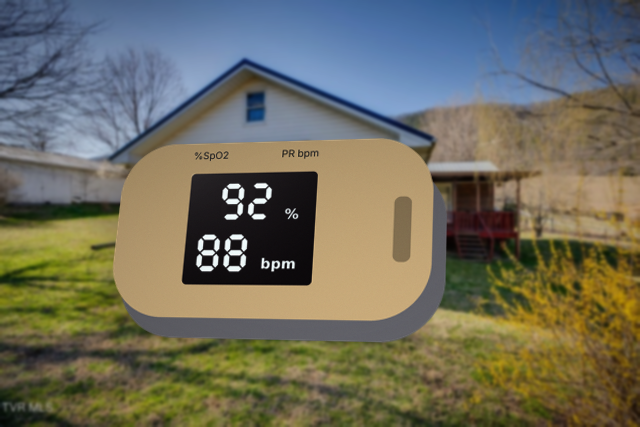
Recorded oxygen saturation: 92,%
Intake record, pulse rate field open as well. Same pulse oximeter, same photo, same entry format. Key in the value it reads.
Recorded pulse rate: 88,bpm
